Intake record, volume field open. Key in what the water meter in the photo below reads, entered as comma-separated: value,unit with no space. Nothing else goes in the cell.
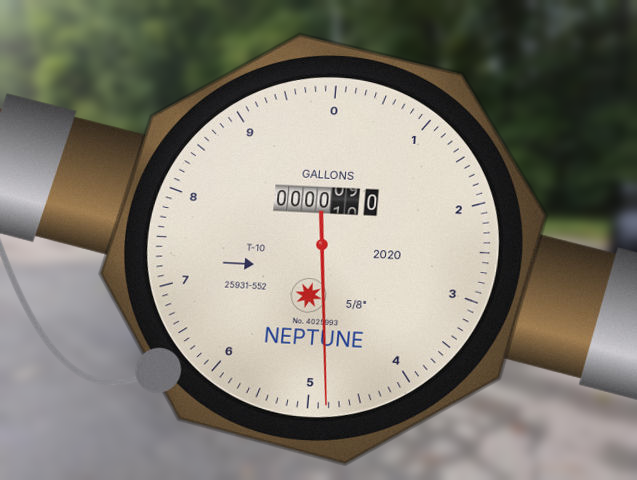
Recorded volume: 94.8,gal
